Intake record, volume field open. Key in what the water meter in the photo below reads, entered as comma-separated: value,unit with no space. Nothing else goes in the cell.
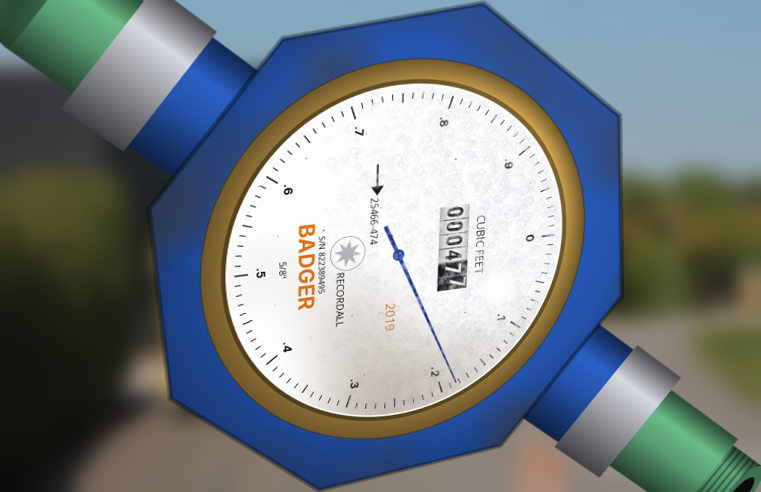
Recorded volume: 477.18,ft³
